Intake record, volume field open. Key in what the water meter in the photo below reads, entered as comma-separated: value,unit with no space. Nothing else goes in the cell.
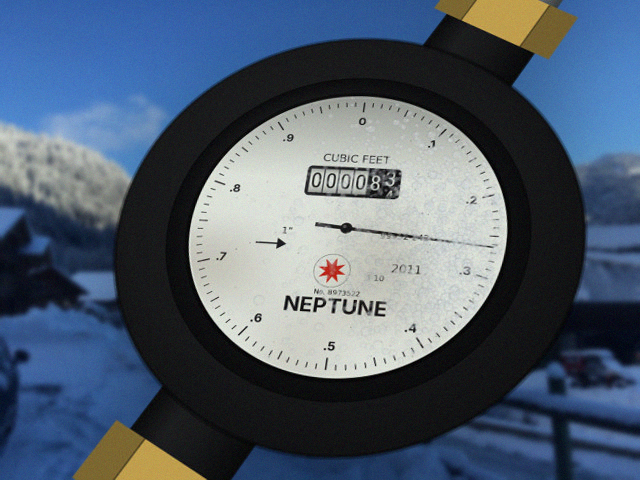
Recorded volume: 83.26,ft³
